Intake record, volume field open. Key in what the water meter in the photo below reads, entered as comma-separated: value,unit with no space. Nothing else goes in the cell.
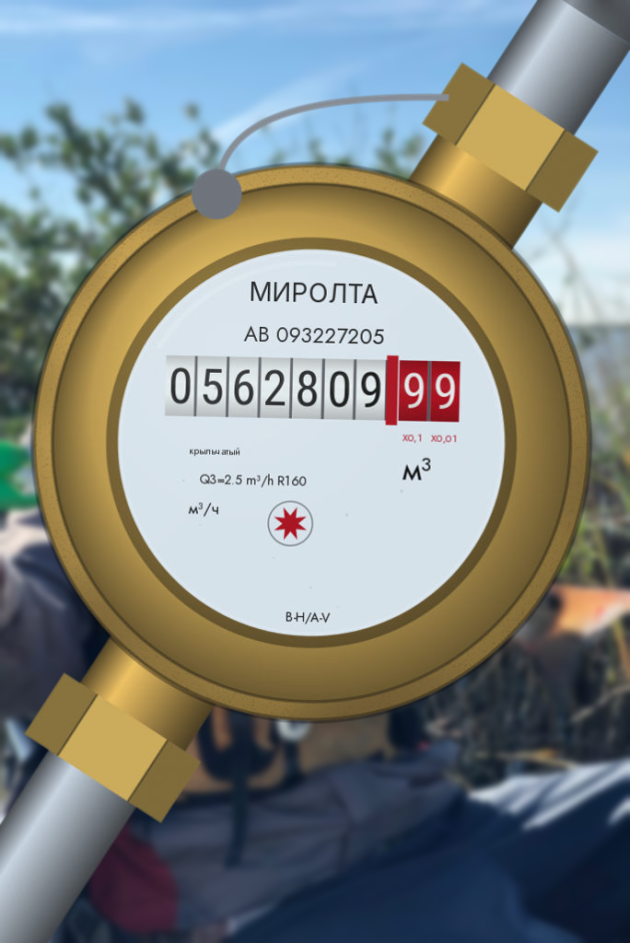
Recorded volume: 562809.99,m³
